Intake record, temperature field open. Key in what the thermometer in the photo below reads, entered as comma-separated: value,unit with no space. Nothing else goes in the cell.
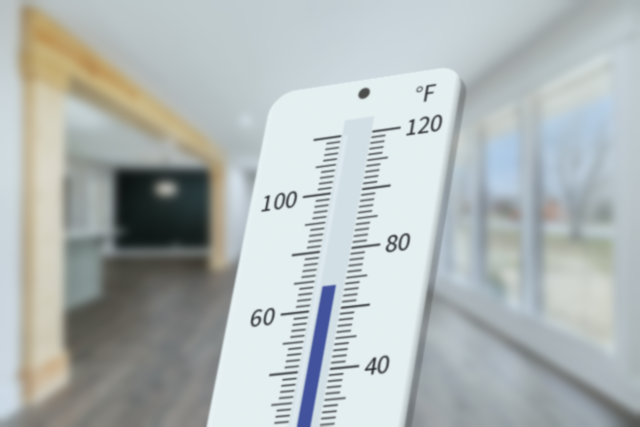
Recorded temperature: 68,°F
